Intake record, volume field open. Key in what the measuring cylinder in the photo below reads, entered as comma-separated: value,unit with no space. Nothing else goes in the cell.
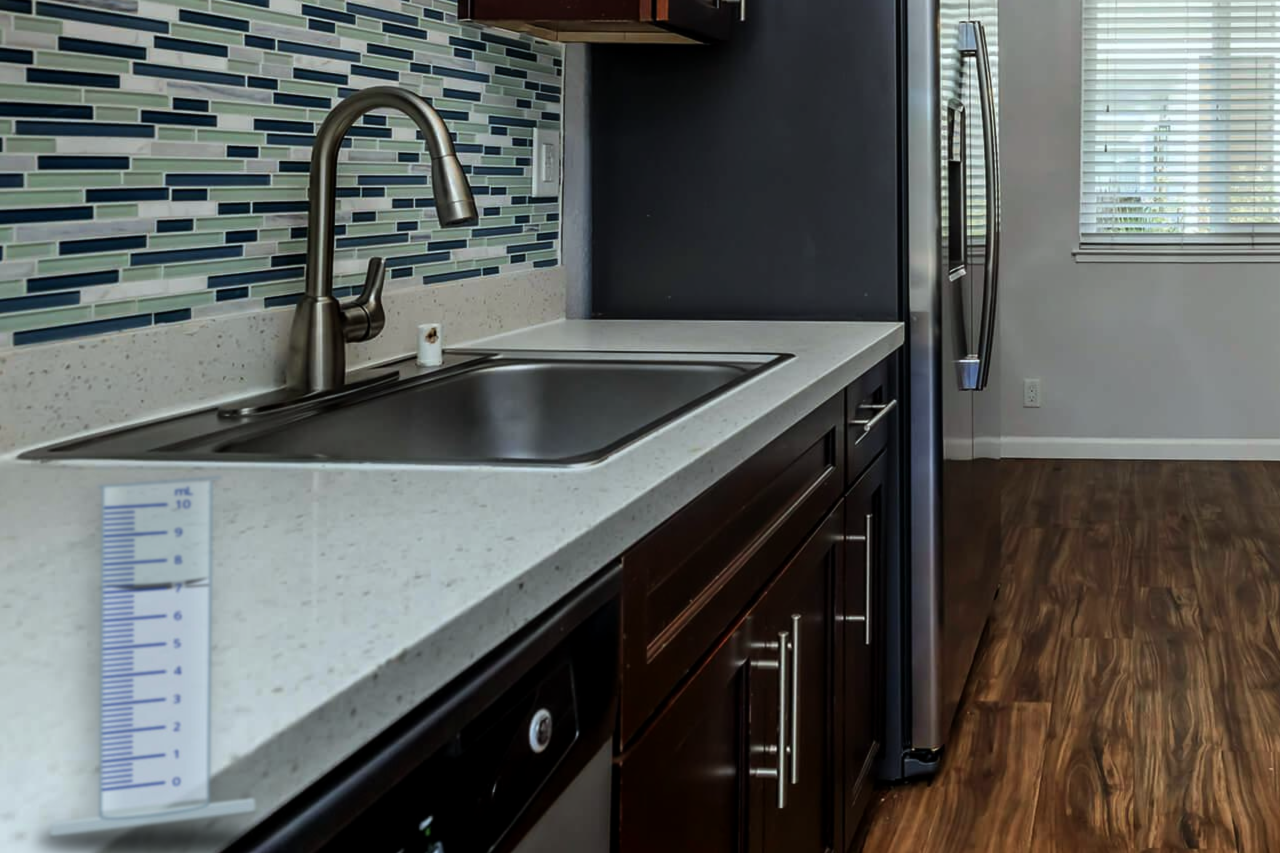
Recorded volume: 7,mL
